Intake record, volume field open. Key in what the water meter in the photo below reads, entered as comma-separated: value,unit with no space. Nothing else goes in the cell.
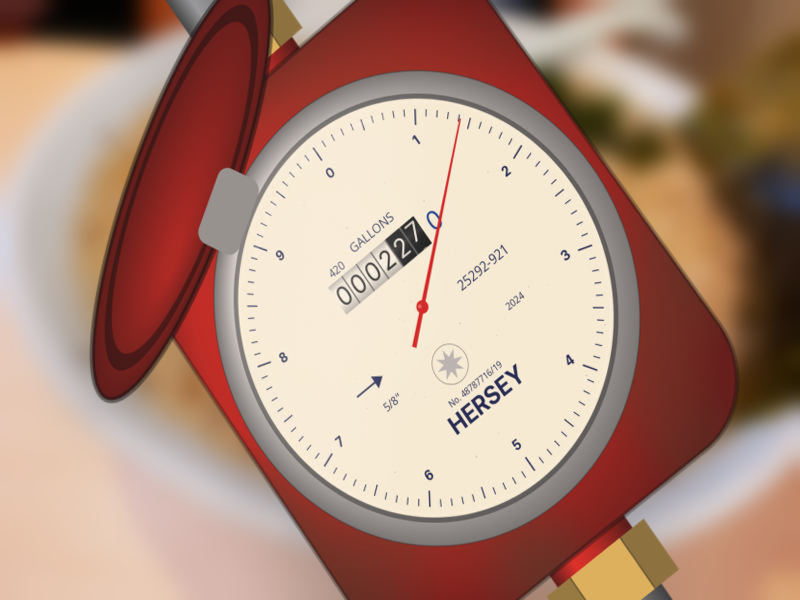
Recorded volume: 2271.4,gal
